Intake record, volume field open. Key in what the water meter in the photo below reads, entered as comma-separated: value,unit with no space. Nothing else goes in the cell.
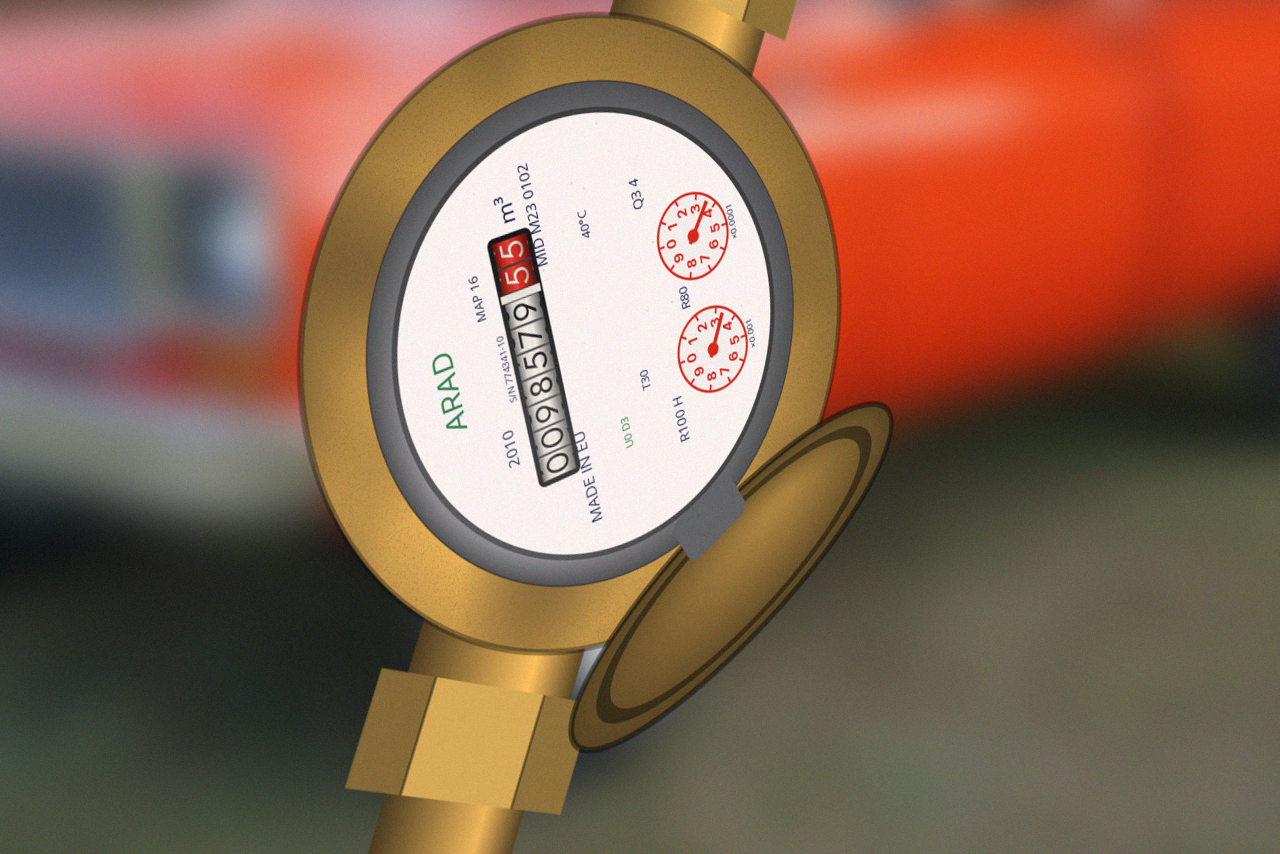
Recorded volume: 98579.5533,m³
